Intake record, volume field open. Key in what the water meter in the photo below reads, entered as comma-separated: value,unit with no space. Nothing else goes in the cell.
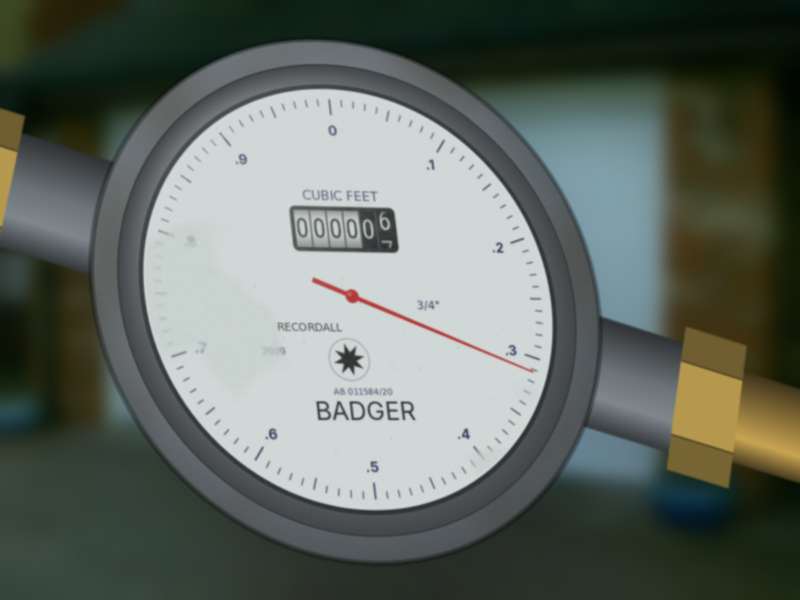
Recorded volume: 6.31,ft³
